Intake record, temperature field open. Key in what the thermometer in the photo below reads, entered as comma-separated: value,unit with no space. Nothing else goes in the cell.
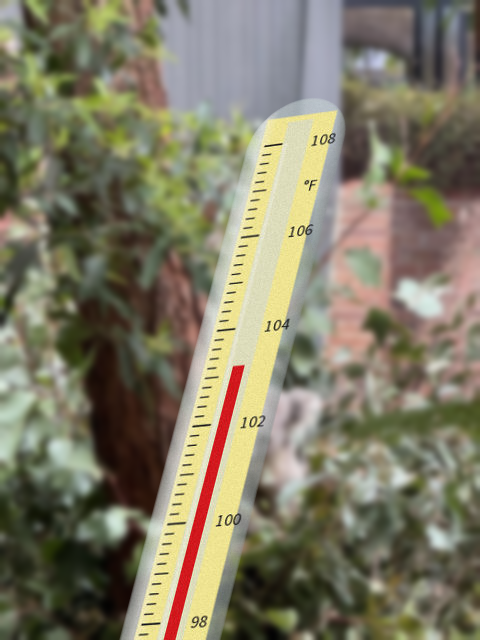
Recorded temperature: 103.2,°F
